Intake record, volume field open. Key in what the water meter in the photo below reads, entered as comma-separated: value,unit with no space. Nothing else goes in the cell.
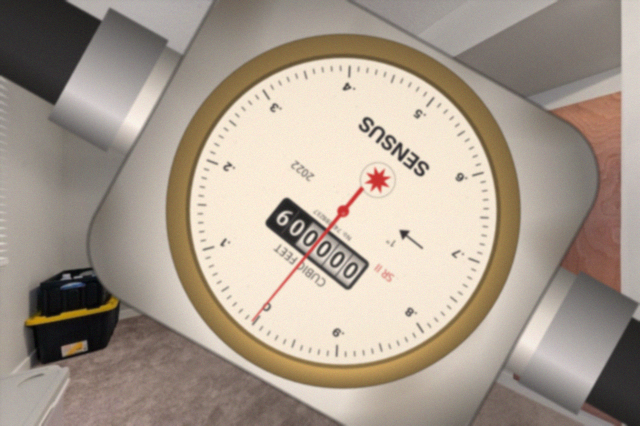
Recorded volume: 9.00,ft³
